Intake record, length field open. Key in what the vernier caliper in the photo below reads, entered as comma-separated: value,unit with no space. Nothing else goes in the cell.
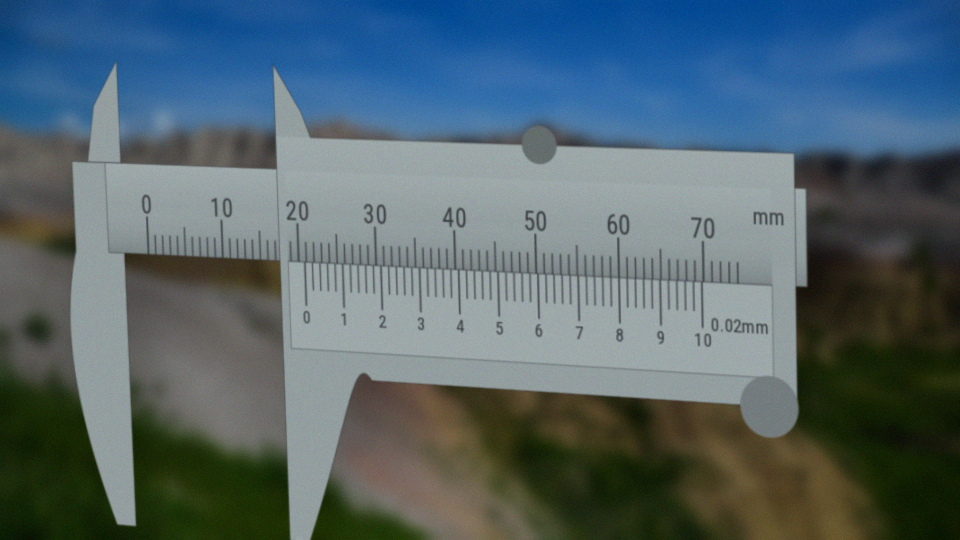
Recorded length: 20.8,mm
